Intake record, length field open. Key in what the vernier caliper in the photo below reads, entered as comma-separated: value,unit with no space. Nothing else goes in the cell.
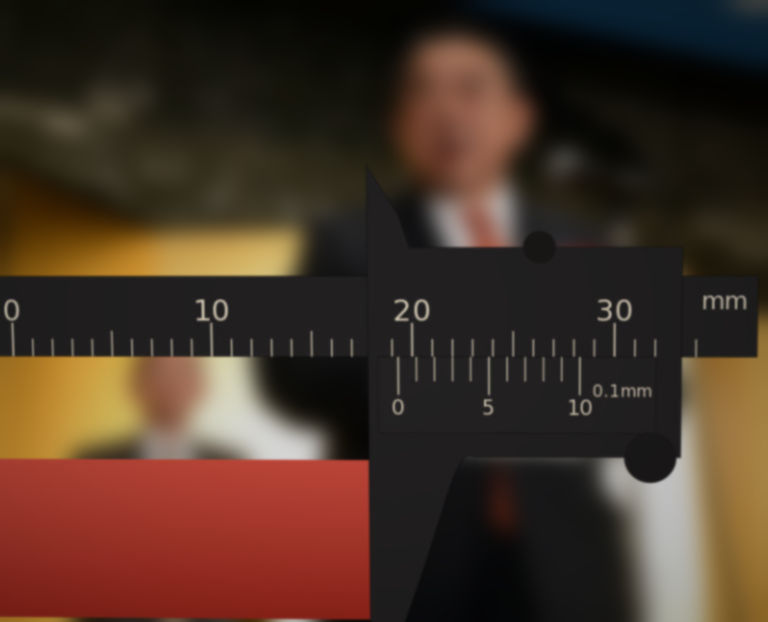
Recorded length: 19.3,mm
